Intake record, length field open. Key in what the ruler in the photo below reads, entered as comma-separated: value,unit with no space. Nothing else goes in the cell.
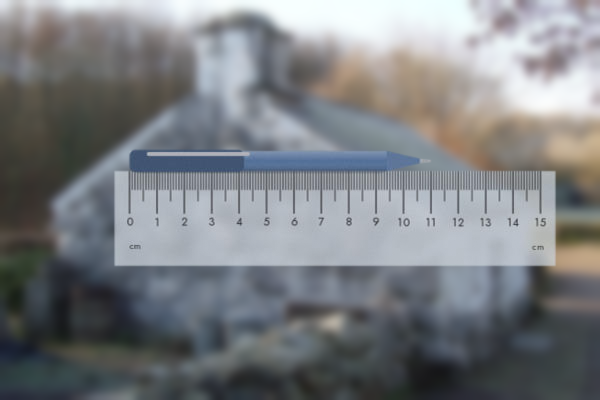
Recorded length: 11,cm
